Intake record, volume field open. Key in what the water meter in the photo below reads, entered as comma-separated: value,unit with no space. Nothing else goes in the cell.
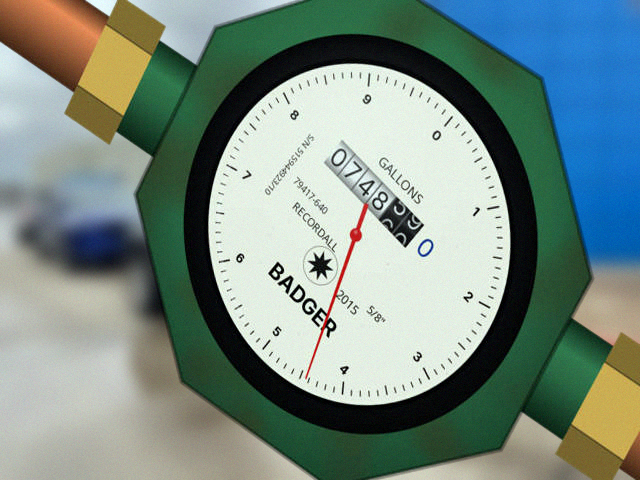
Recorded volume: 748594.4,gal
